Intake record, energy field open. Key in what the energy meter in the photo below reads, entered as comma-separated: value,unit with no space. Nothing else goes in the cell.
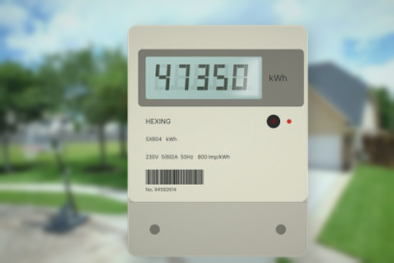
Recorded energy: 47350,kWh
